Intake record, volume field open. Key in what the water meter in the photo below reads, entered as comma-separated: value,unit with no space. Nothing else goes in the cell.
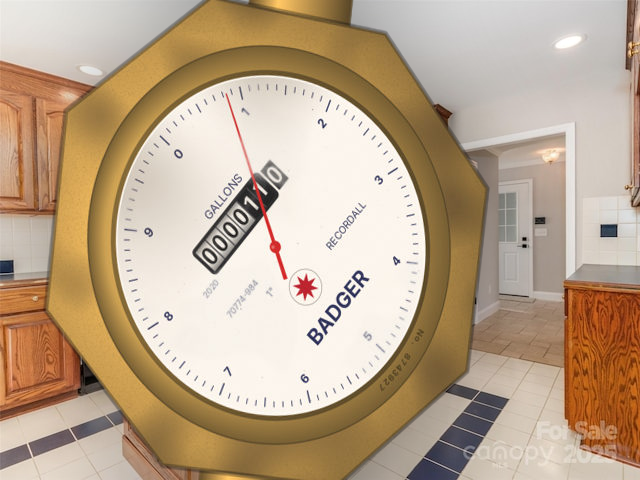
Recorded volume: 110.8,gal
